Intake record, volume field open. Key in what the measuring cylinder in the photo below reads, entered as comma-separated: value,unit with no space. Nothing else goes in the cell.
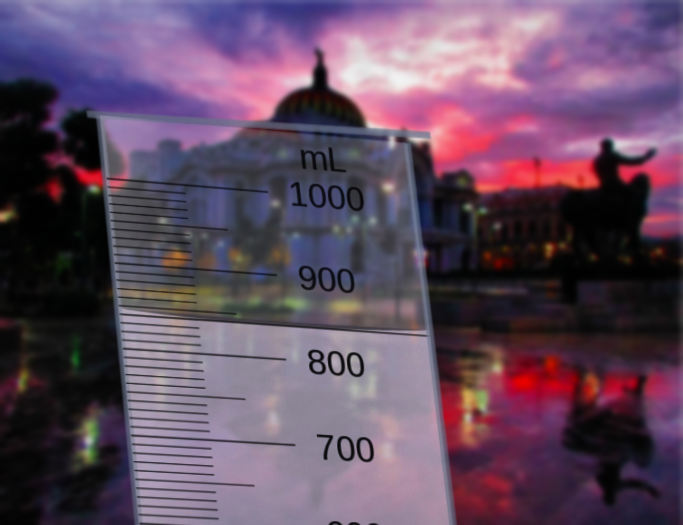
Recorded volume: 840,mL
